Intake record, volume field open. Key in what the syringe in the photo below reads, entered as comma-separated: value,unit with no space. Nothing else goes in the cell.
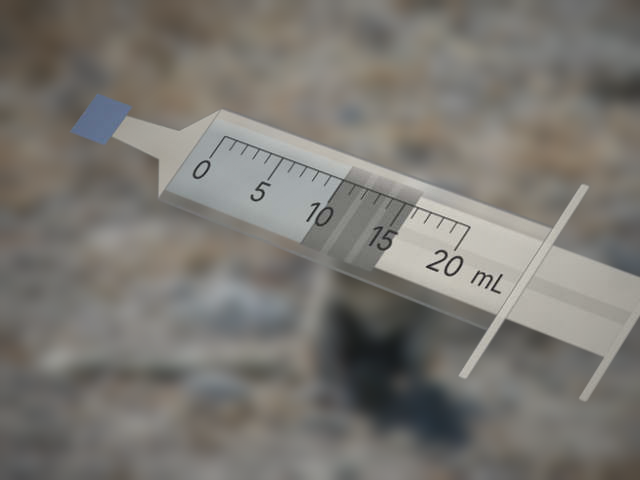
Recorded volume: 10,mL
